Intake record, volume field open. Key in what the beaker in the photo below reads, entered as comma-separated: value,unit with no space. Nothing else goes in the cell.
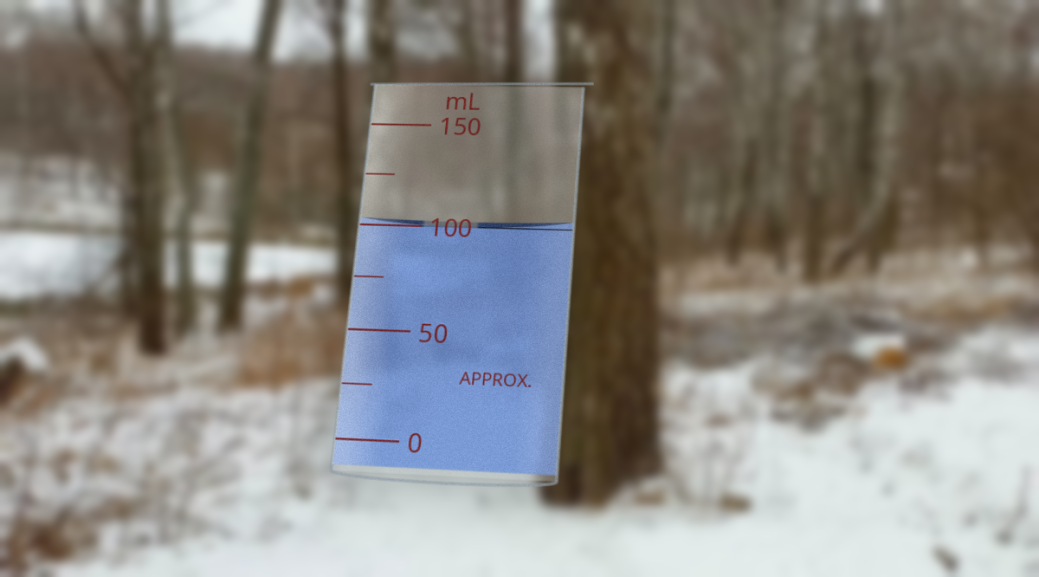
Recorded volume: 100,mL
